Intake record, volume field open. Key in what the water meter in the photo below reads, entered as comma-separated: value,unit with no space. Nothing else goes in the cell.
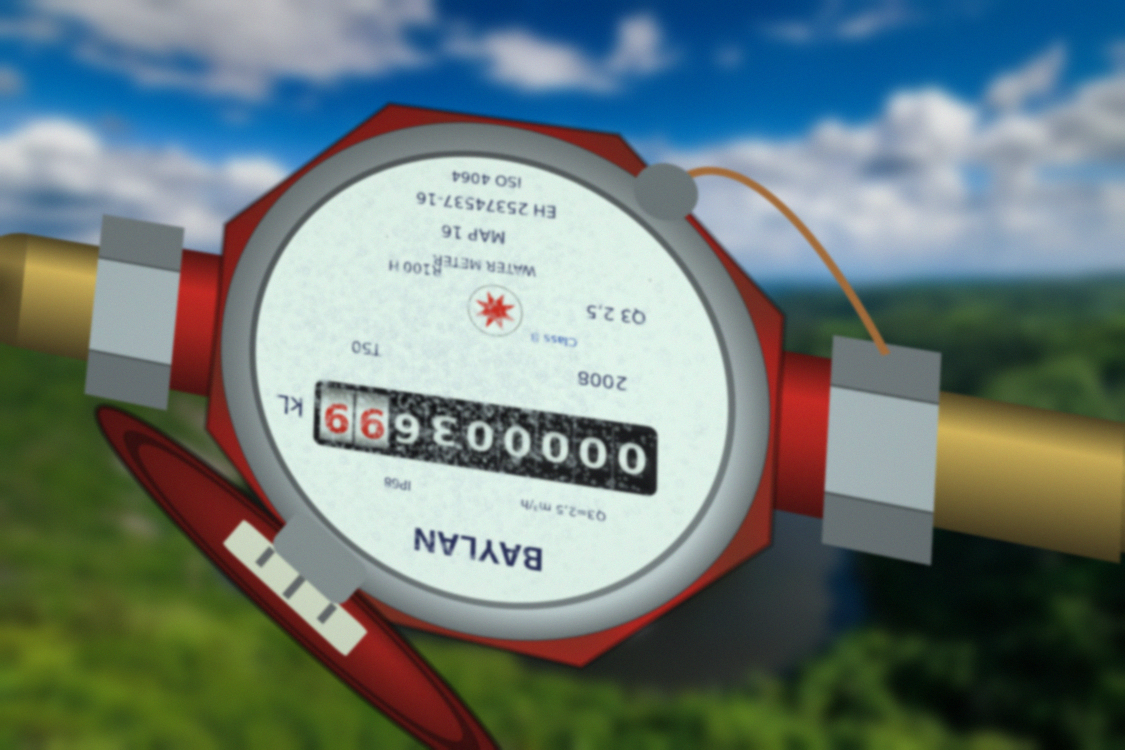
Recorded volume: 36.99,kL
